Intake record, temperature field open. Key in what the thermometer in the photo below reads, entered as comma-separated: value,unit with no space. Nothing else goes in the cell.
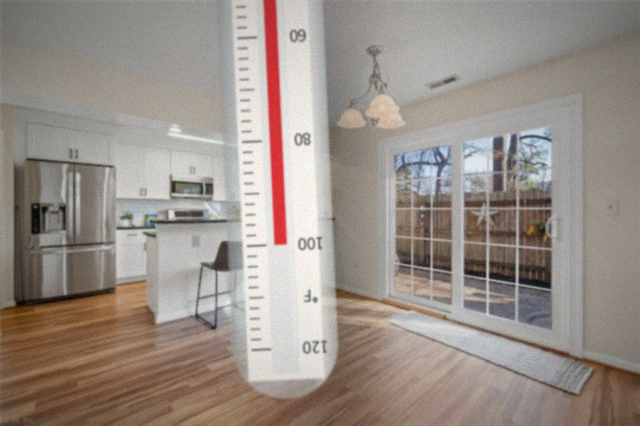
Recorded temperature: 100,°F
